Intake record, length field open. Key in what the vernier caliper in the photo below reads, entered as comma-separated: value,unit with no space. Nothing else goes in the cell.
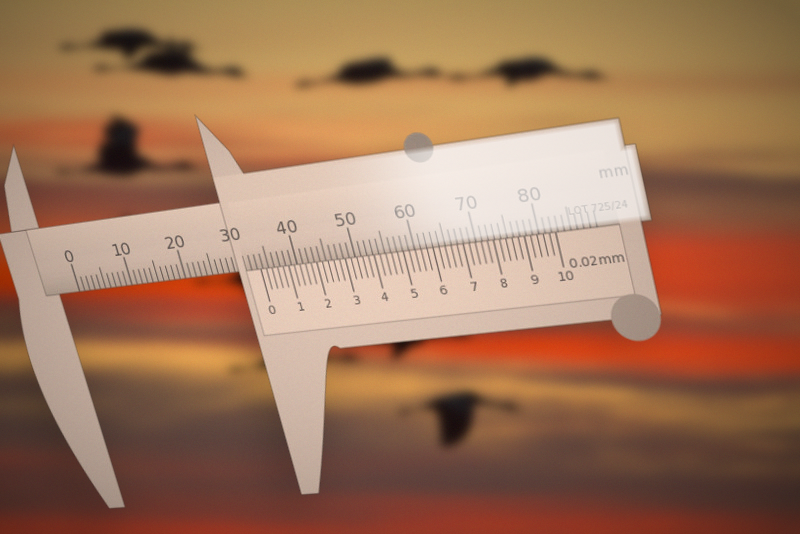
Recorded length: 33.6,mm
